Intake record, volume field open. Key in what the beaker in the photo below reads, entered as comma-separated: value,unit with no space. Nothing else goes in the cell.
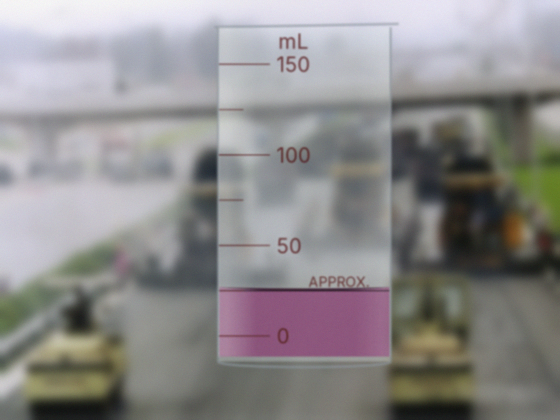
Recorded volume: 25,mL
